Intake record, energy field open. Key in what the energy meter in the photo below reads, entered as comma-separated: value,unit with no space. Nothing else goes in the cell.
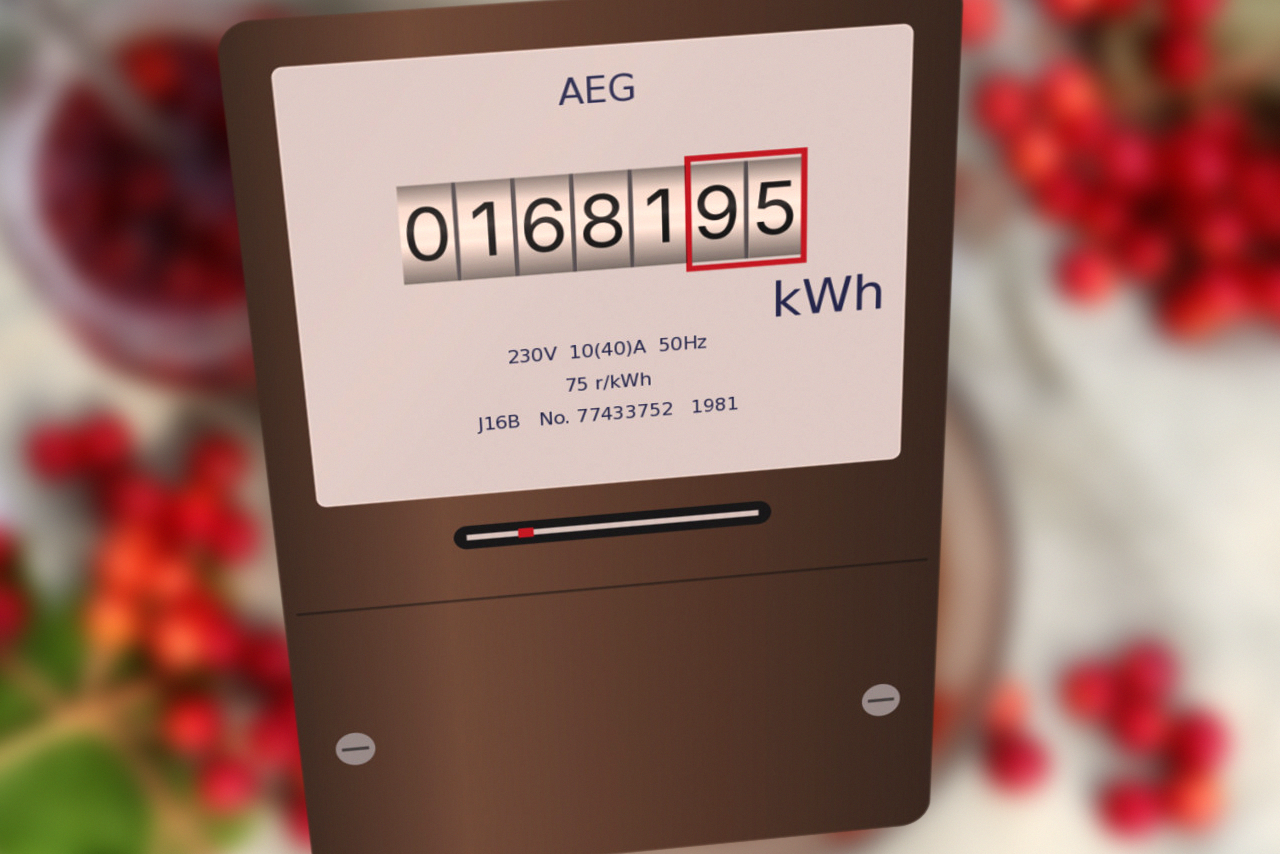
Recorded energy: 1681.95,kWh
